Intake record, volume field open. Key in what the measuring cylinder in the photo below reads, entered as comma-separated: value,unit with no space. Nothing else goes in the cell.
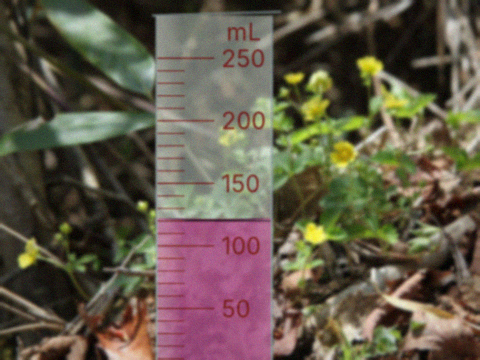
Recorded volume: 120,mL
